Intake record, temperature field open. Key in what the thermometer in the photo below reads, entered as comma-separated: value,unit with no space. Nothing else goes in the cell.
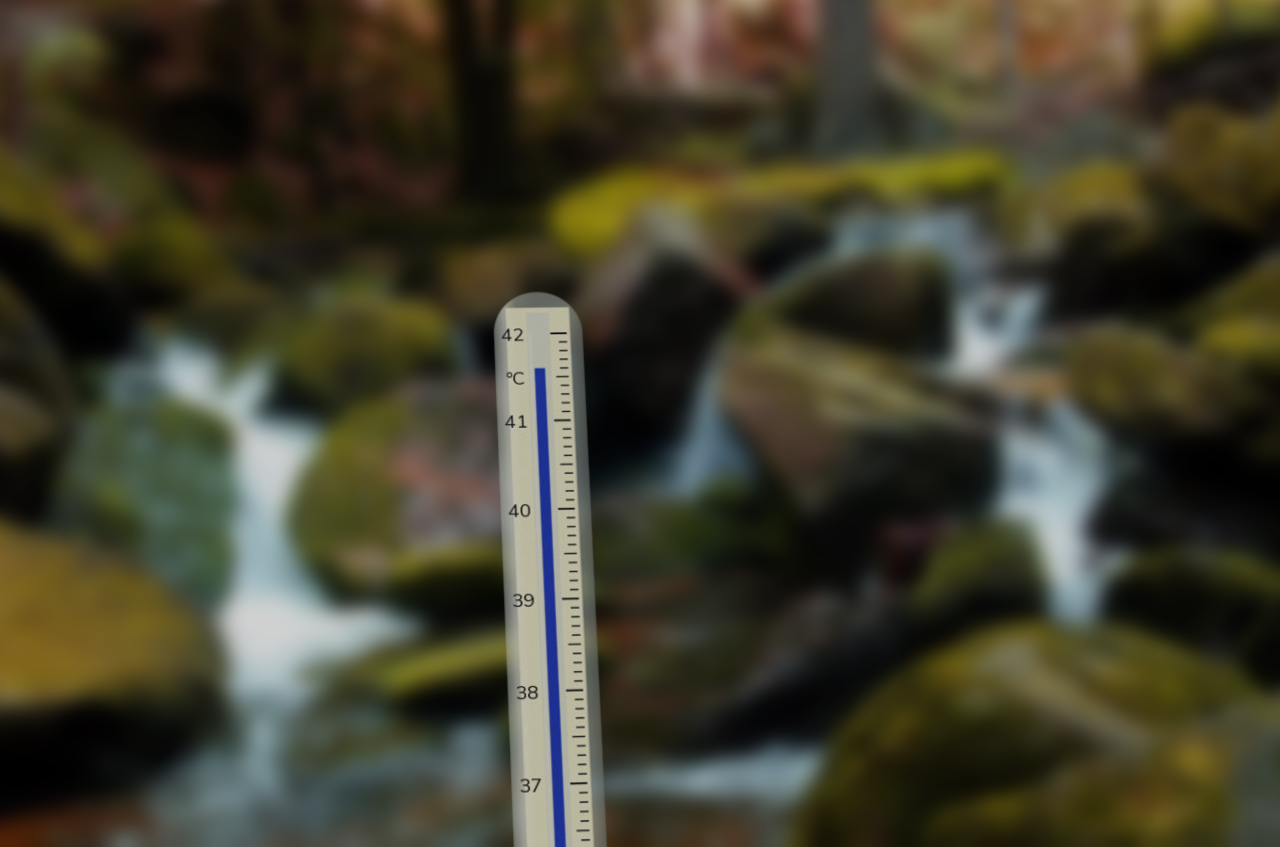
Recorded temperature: 41.6,°C
